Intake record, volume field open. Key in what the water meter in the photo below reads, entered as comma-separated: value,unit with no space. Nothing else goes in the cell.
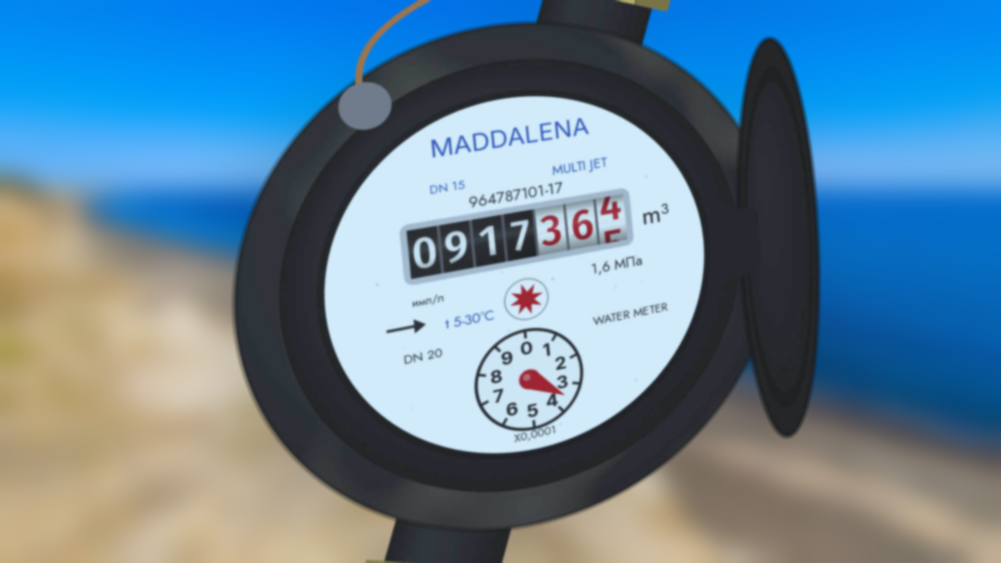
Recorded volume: 917.3643,m³
